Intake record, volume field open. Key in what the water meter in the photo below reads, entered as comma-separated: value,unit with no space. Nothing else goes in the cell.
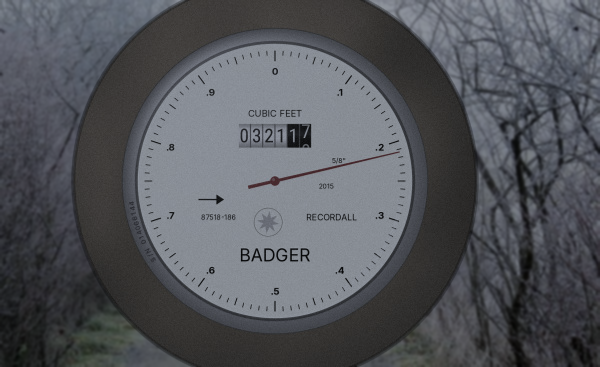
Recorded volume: 32117.21,ft³
